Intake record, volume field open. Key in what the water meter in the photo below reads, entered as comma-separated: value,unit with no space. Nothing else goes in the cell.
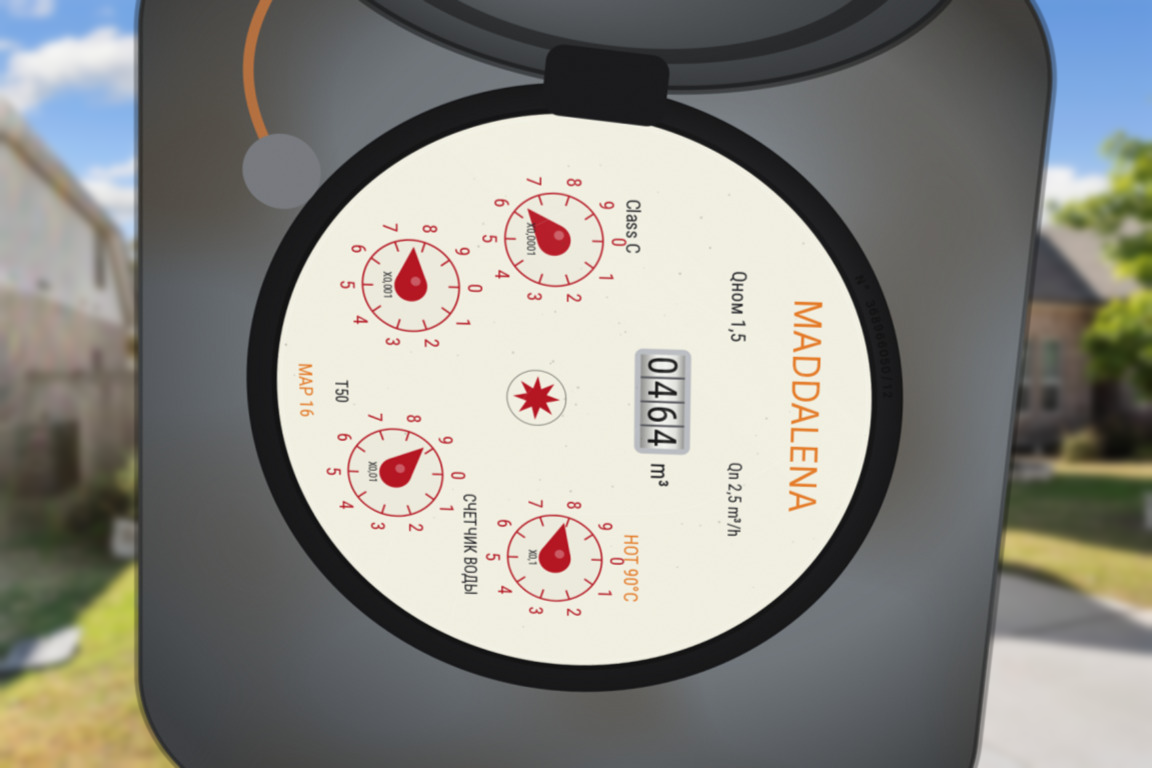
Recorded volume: 464.7876,m³
